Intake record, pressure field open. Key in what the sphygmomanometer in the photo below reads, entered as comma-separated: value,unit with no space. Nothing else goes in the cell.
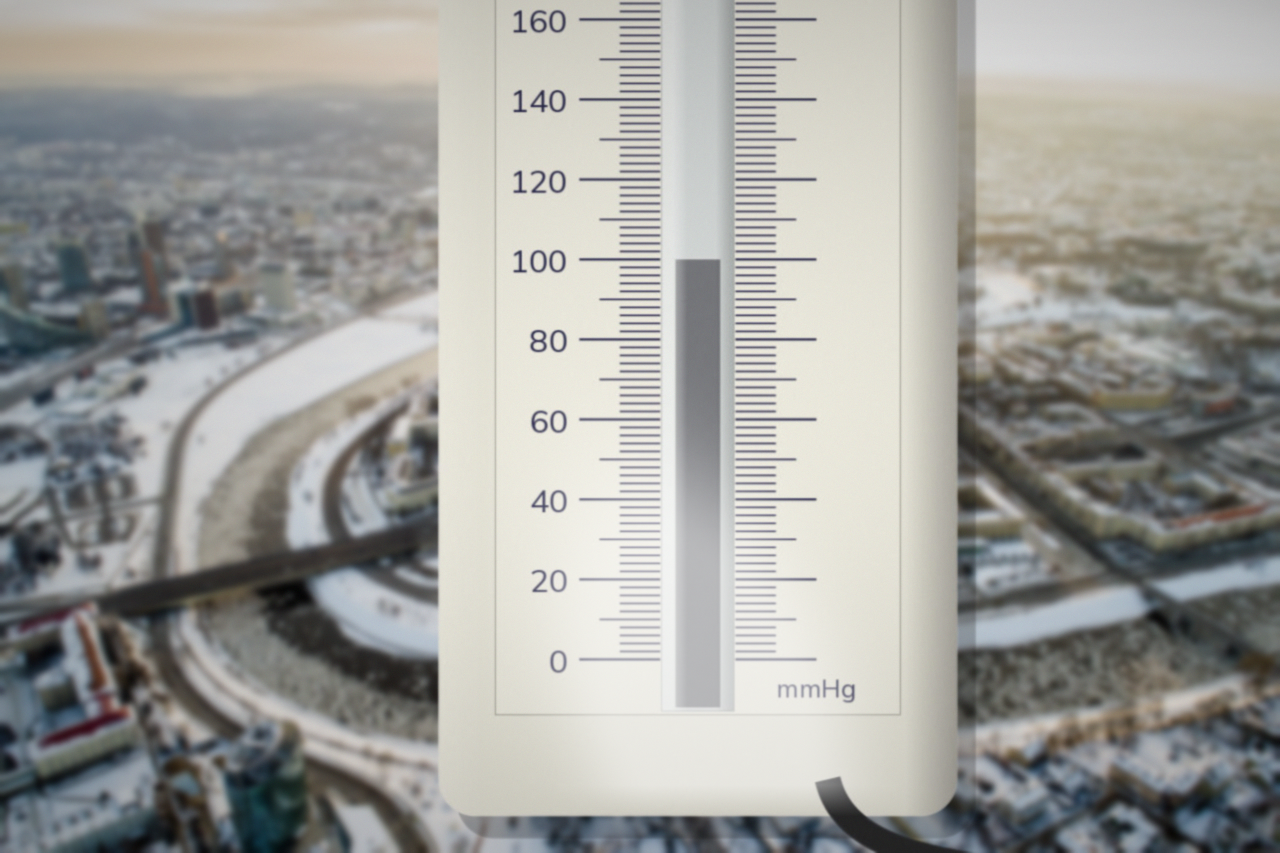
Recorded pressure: 100,mmHg
